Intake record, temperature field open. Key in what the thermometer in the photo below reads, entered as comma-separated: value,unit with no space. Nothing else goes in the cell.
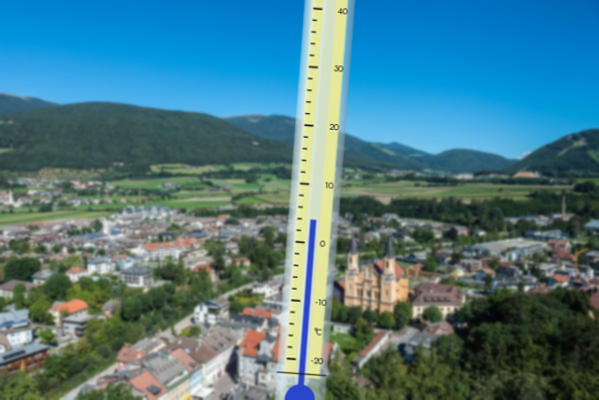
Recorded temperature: 4,°C
